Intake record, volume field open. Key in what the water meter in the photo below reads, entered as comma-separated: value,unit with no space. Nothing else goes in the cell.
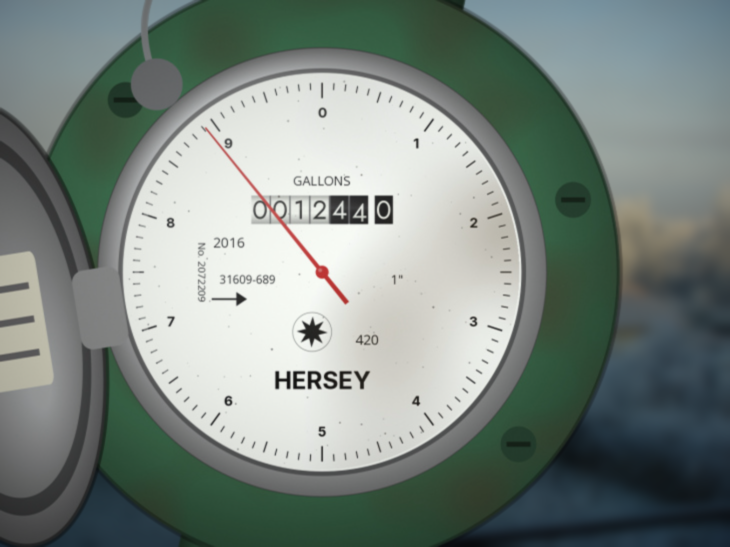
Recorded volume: 12438.9,gal
